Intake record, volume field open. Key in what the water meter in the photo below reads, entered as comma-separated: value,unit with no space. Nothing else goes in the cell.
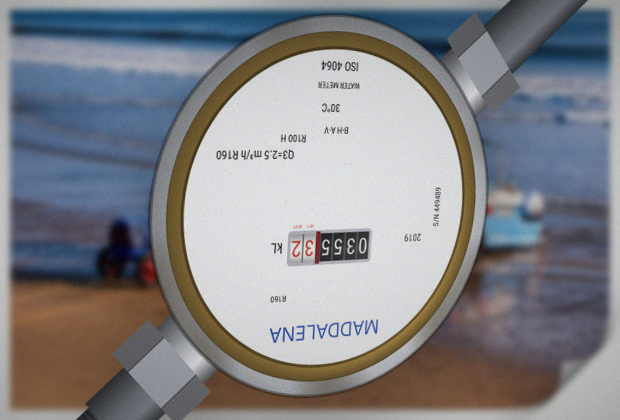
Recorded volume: 355.32,kL
